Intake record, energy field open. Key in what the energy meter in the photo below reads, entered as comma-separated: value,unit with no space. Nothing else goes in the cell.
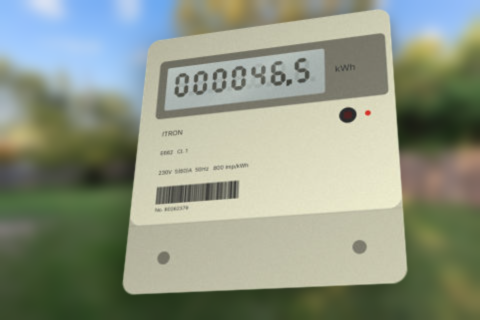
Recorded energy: 46.5,kWh
